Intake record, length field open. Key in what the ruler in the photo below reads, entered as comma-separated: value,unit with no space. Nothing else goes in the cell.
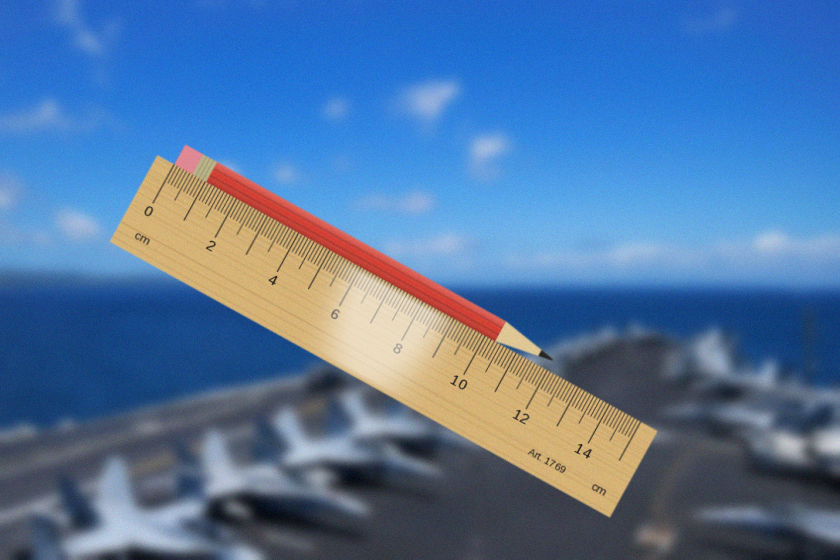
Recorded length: 12,cm
